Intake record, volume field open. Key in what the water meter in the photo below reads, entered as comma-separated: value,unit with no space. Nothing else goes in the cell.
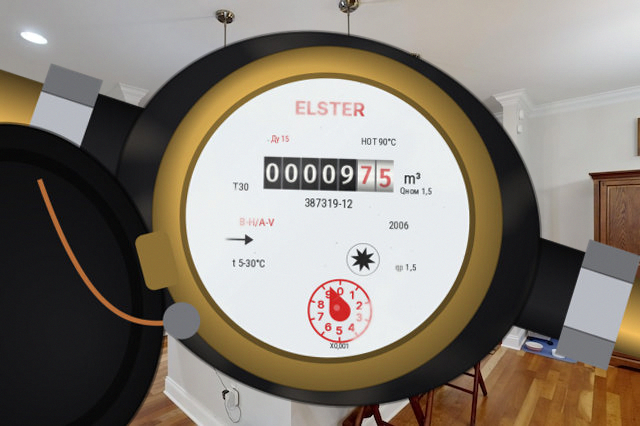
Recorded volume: 9.749,m³
